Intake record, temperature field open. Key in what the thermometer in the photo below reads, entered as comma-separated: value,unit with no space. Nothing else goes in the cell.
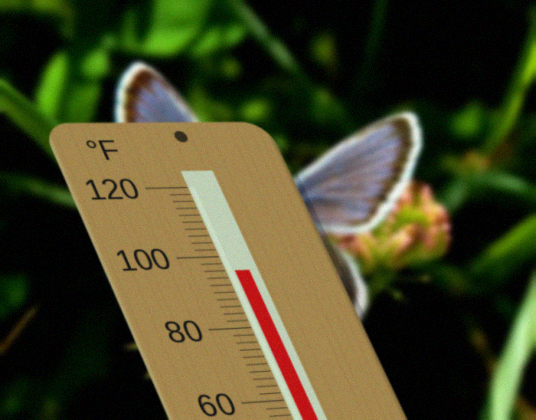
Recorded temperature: 96,°F
